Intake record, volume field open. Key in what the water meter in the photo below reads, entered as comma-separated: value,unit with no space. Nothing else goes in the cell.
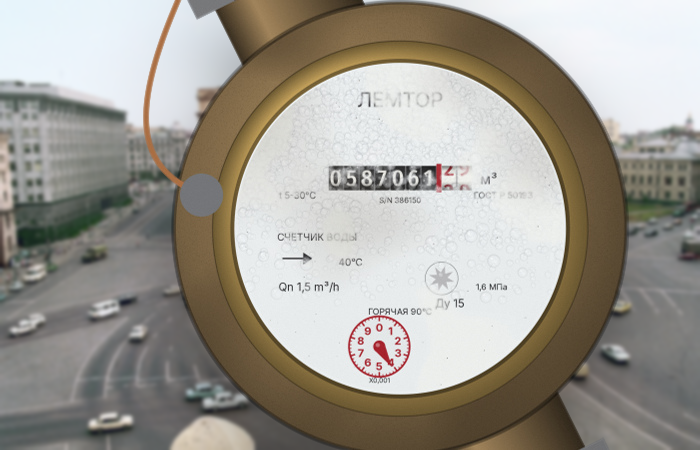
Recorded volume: 587061.294,m³
